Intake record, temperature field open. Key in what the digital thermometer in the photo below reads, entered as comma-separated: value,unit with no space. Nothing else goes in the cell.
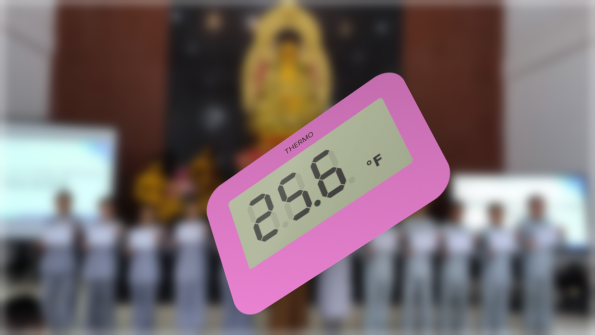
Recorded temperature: 25.6,°F
